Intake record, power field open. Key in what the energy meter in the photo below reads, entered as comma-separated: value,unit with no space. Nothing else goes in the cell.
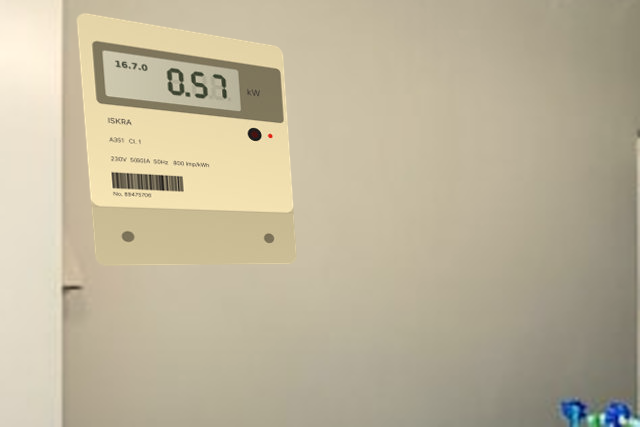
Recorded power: 0.57,kW
